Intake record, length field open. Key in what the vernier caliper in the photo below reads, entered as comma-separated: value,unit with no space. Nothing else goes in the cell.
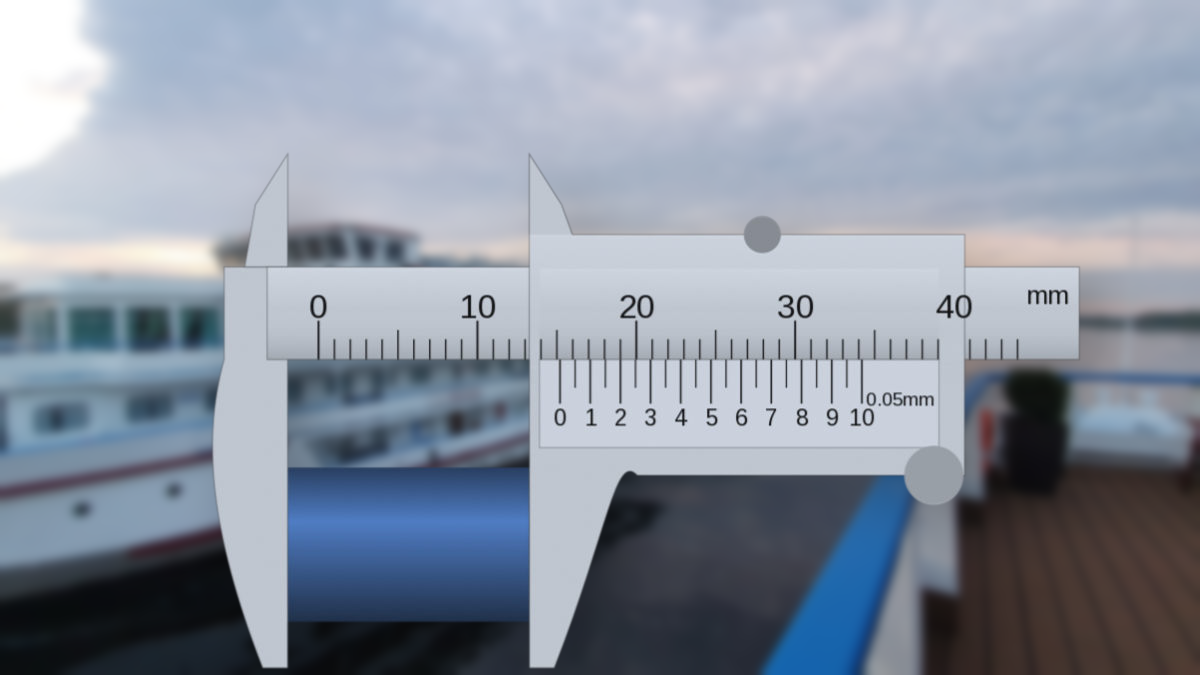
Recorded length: 15.2,mm
